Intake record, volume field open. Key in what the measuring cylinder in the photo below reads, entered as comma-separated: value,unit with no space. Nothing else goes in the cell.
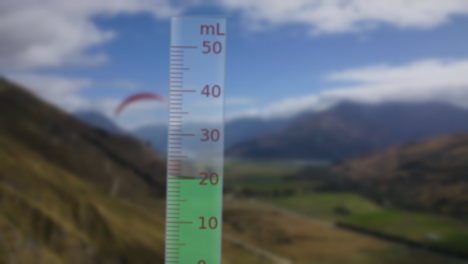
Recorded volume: 20,mL
